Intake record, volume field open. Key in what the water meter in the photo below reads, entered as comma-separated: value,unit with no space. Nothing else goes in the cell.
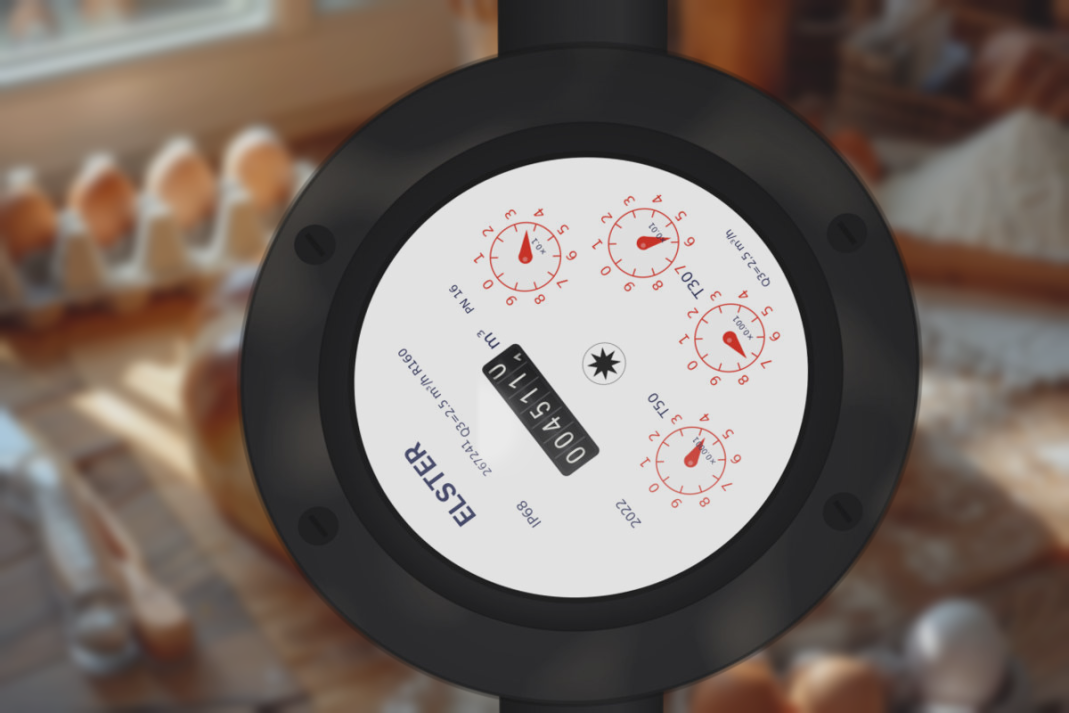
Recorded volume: 45110.3574,m³
